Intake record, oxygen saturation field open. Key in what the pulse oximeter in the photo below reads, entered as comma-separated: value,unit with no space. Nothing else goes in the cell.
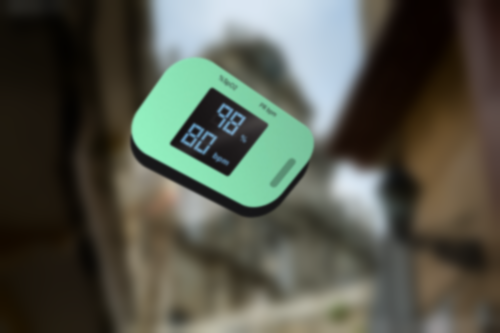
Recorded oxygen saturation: 98,%
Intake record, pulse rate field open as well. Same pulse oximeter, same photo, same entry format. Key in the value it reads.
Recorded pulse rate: 80,bpm
